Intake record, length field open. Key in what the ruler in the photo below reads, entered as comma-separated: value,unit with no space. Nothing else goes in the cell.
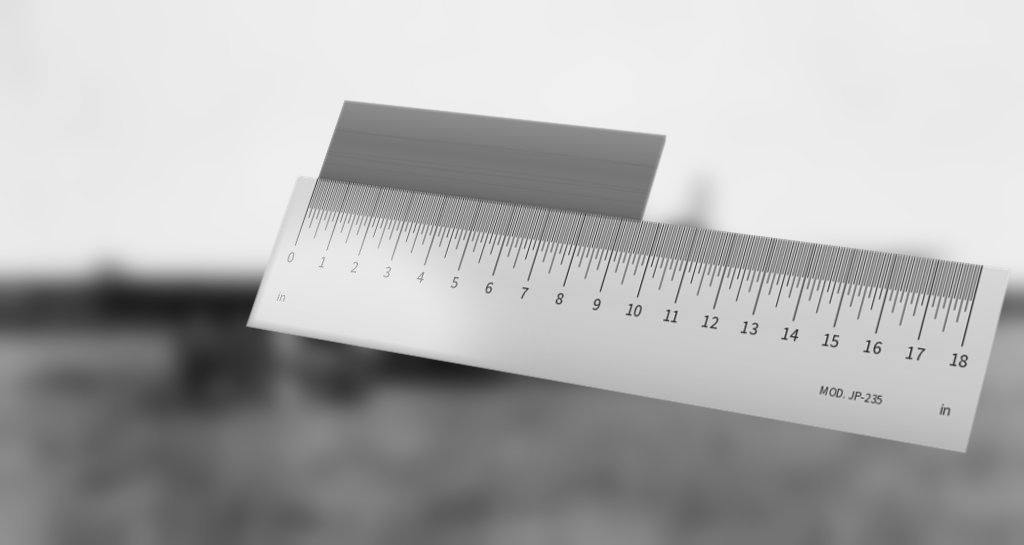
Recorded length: 9.5,in
